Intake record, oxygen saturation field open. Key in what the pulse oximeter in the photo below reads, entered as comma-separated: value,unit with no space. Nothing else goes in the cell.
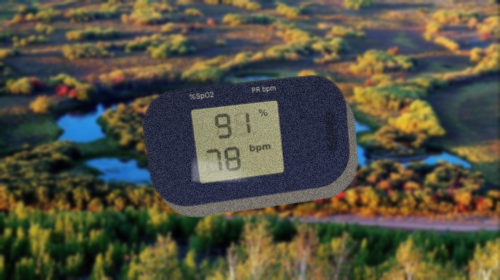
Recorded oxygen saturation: 91,%
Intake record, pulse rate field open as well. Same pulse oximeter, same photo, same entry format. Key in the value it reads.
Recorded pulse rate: 78,bpm
